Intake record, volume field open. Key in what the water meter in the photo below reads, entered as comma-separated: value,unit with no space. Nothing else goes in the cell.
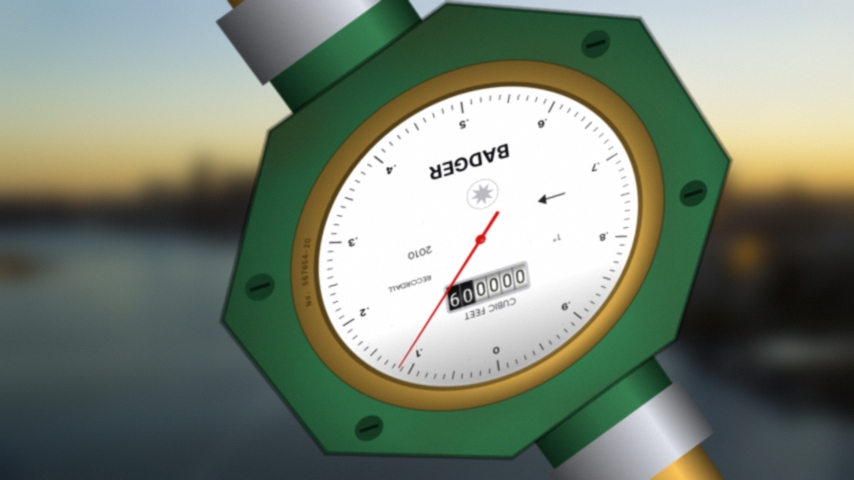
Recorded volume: 9.11,ft³
